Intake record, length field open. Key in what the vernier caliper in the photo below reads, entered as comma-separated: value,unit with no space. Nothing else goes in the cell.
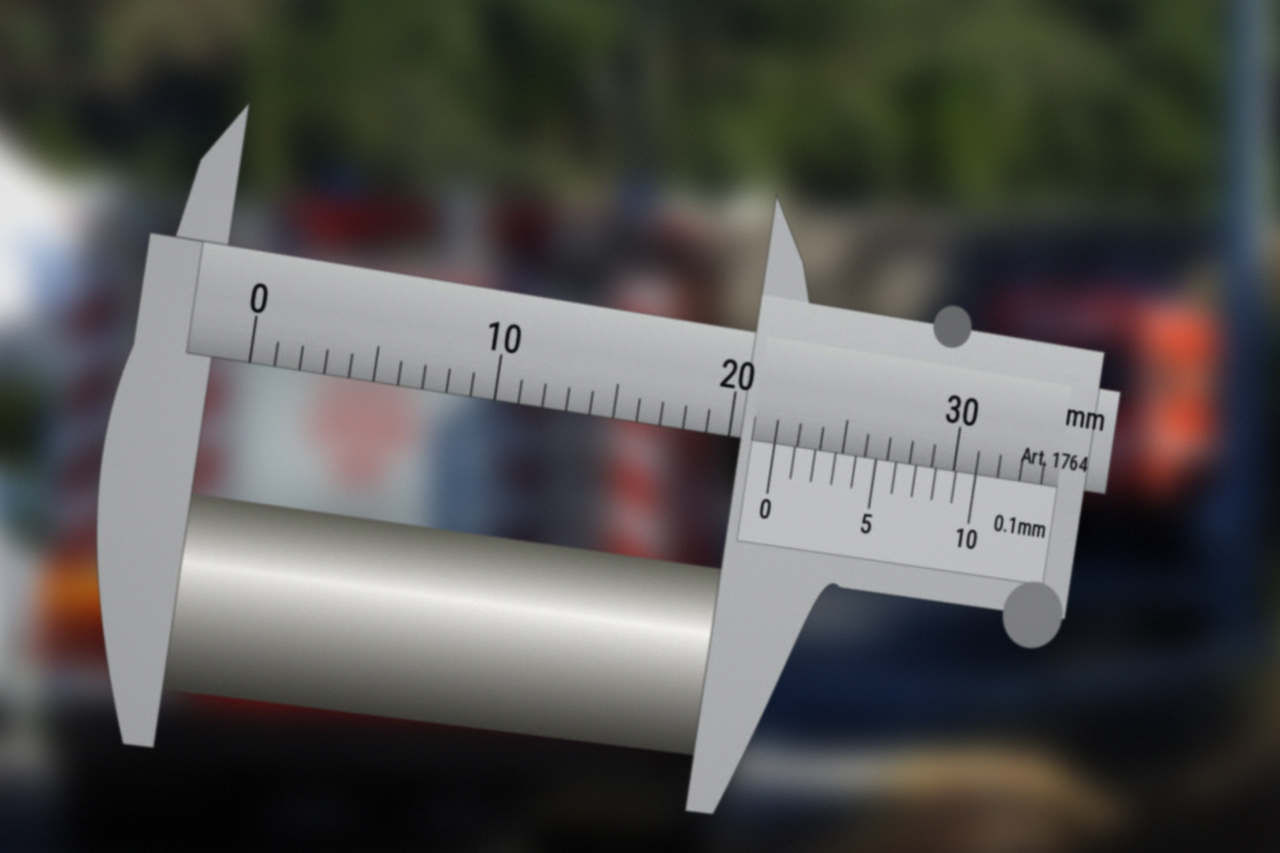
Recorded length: 22.0,mm
